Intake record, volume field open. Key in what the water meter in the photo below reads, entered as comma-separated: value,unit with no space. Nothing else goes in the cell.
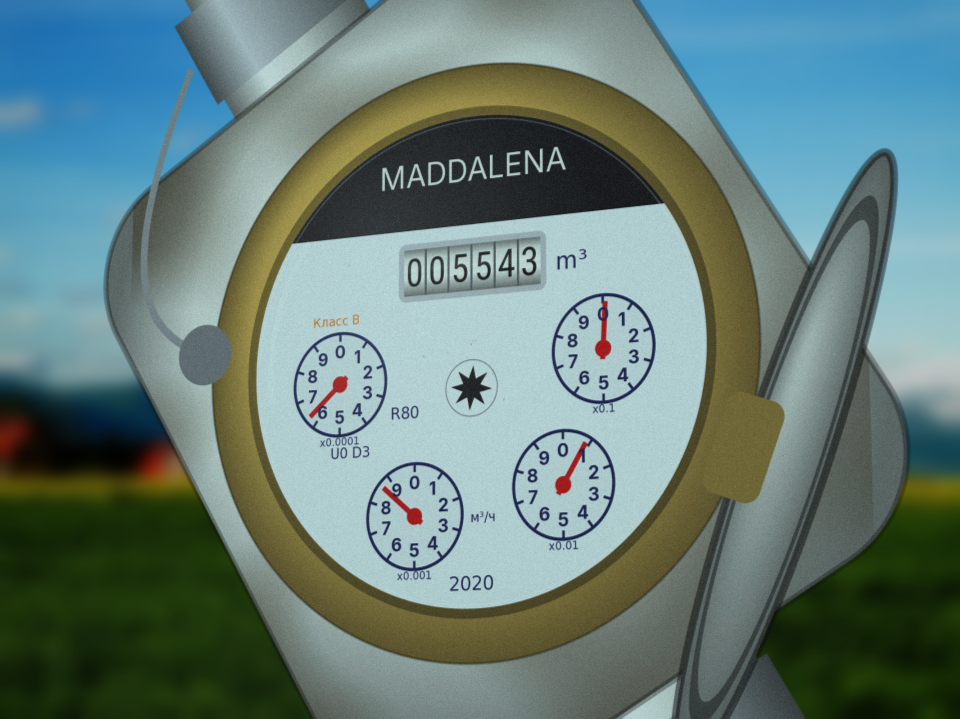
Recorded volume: 5543.0086,m³
